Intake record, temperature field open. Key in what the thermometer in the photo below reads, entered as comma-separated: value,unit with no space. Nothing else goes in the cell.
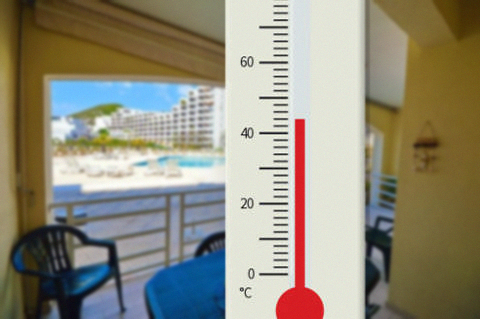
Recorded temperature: 44,°C
